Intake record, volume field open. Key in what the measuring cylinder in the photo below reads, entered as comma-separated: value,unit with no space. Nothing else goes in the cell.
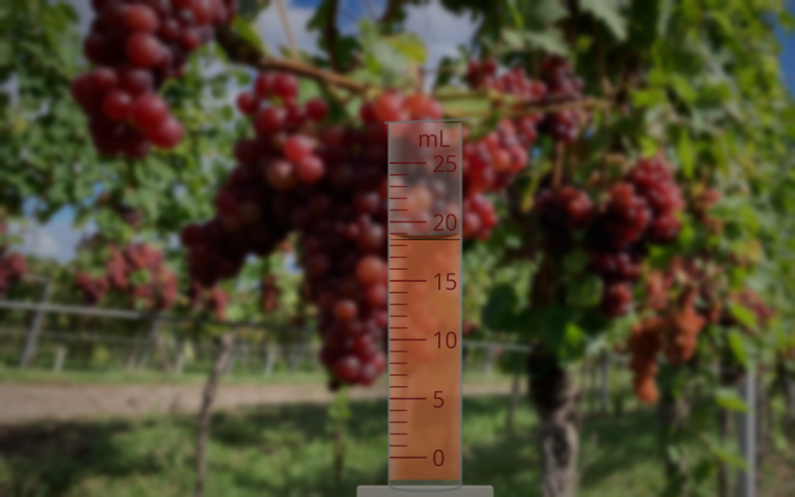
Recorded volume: 18.5,mL
